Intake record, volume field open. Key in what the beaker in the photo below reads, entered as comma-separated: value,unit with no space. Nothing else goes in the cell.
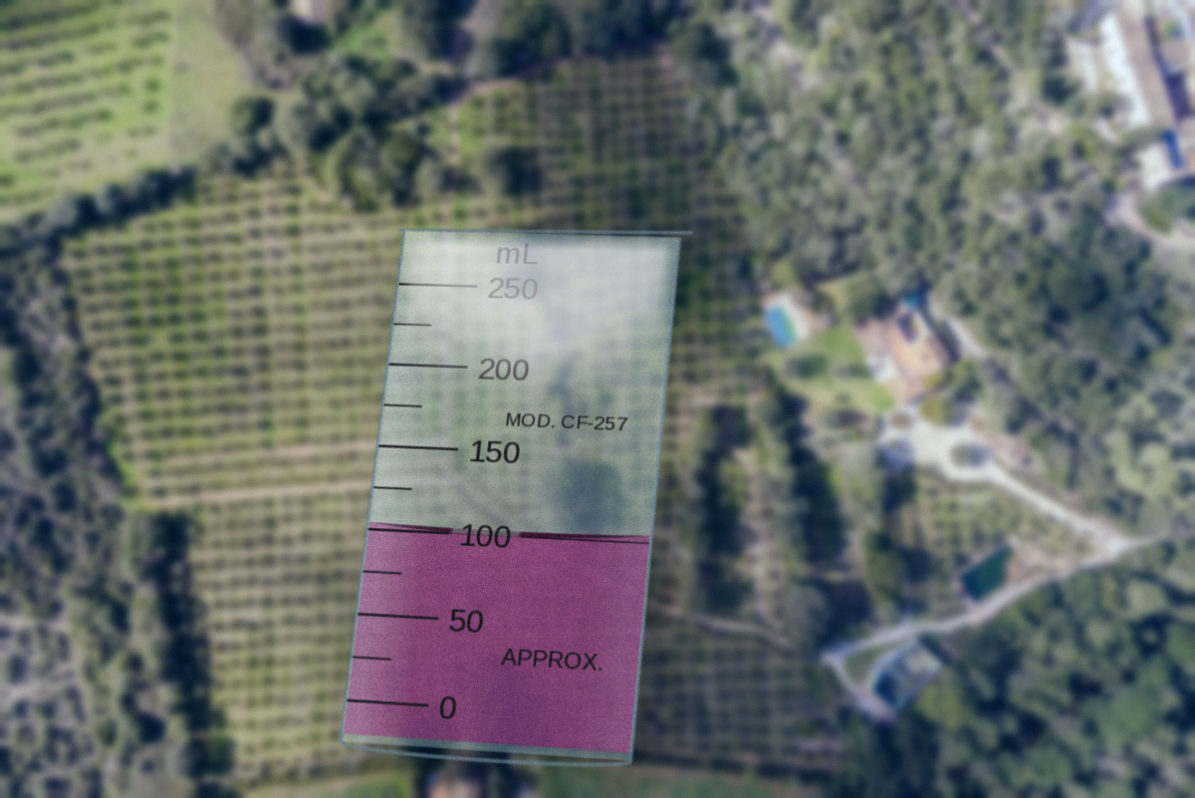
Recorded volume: 100,mL
